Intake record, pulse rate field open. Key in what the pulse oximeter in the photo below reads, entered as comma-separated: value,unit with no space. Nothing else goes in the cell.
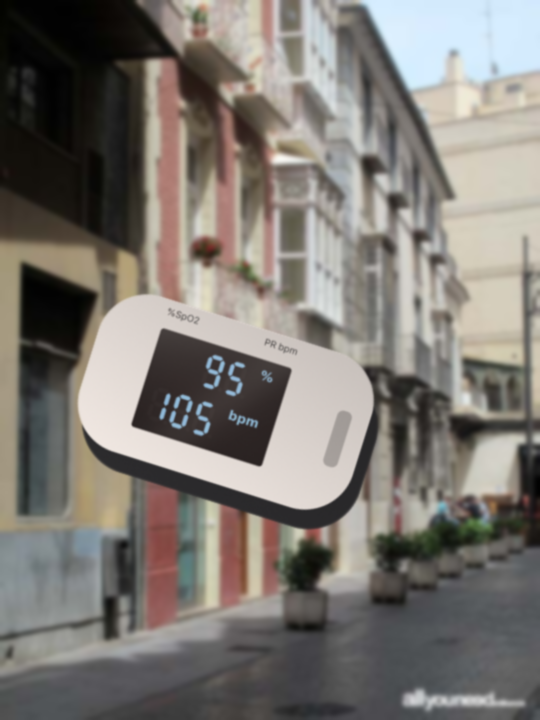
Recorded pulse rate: 105,bpm
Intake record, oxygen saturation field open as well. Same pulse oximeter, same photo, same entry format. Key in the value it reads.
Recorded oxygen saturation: 95,%
